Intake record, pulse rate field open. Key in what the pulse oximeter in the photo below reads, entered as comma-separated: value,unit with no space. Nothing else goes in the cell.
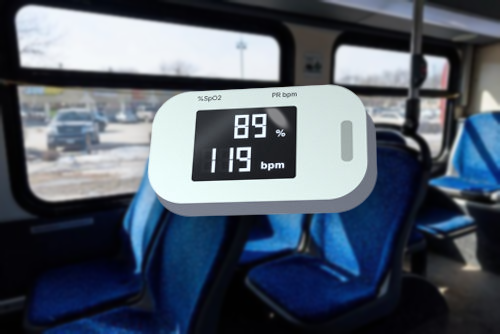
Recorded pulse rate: 119,bpm
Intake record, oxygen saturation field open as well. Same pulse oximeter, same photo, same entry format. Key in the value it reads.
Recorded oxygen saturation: 89,%
